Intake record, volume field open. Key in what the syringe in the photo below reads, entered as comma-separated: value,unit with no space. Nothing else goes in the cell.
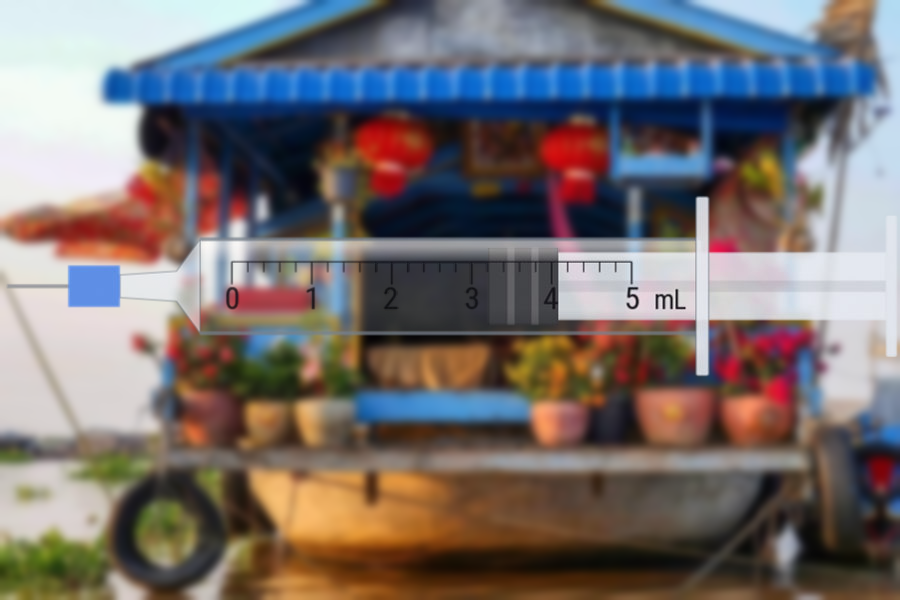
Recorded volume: 3.2,mL
